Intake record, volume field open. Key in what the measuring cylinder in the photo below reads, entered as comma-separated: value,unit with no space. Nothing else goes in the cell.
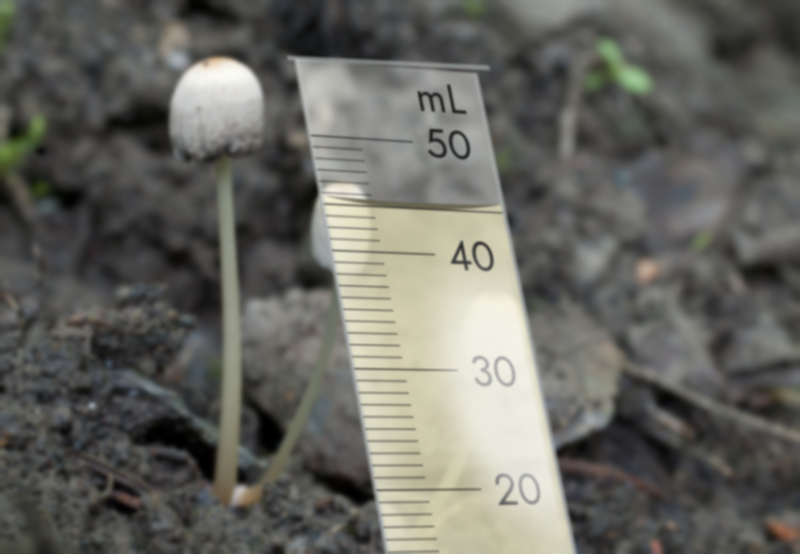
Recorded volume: 44,mL
